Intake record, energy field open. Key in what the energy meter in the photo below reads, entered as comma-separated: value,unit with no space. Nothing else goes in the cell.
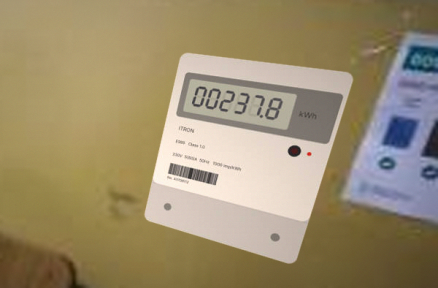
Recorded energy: 237.8,kWh
